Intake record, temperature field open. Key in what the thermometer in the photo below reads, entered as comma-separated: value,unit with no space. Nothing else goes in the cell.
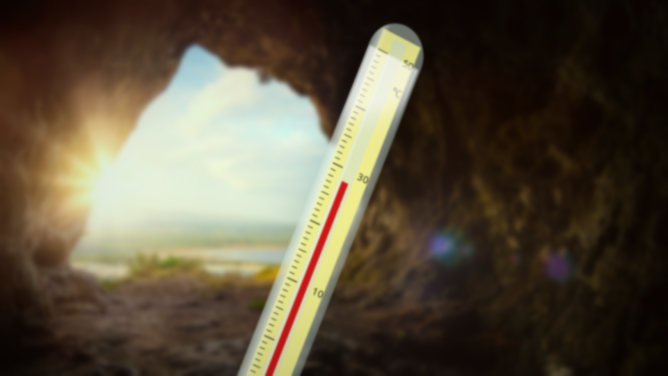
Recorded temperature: 28,°C
